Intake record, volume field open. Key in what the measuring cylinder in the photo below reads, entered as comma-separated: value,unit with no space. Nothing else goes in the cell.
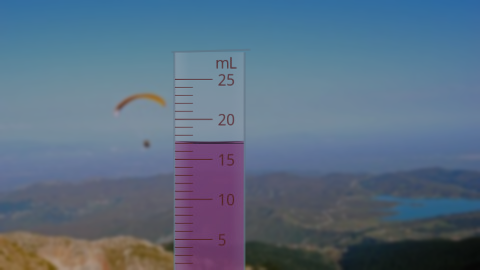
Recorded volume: 17,mL
